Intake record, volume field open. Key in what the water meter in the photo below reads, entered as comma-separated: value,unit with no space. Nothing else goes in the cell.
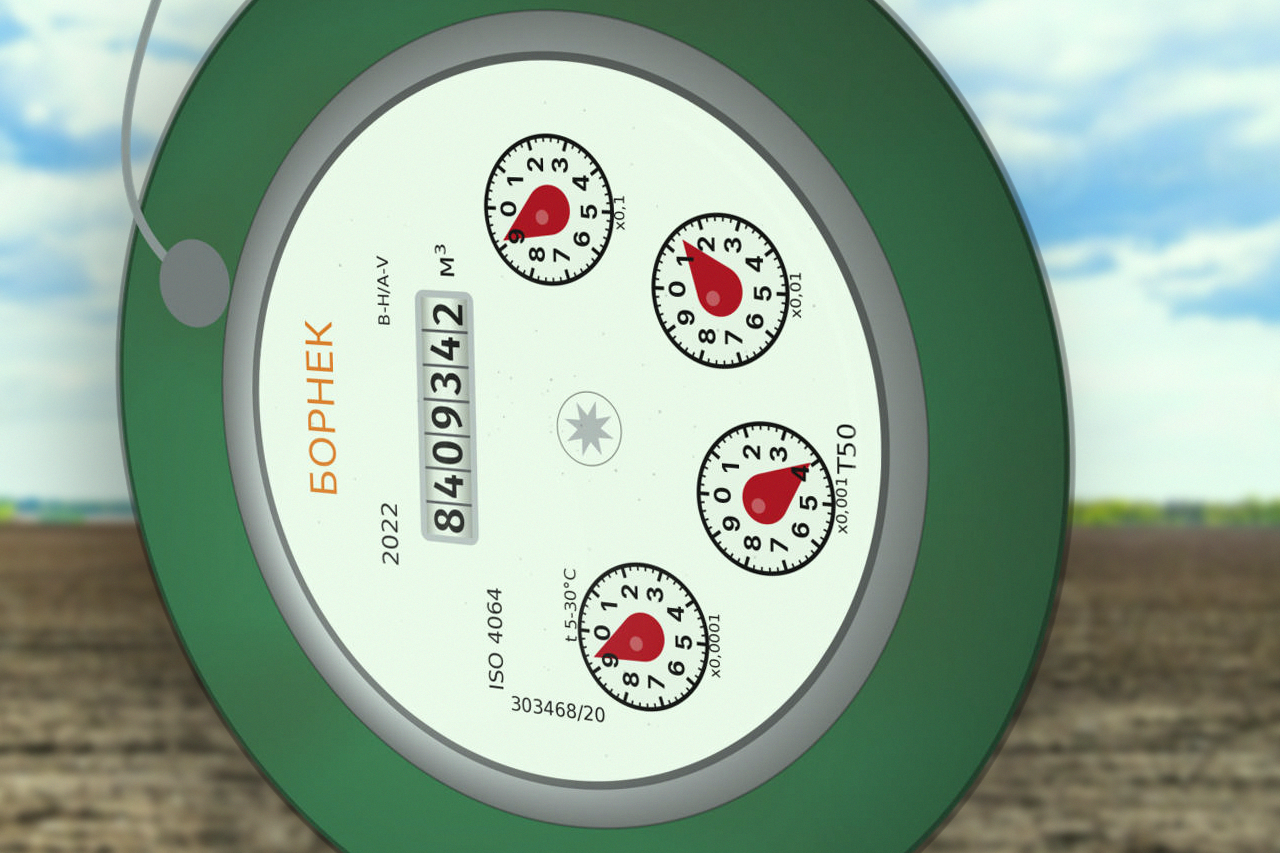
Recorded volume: 8409341.9139,m³
